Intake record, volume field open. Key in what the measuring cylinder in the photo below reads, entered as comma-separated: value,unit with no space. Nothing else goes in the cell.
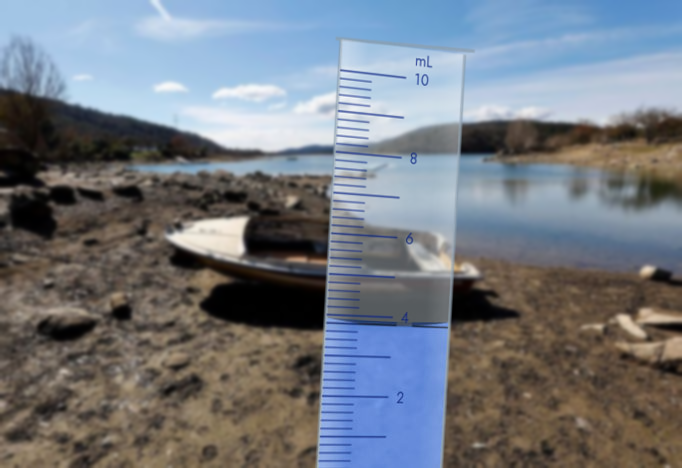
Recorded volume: 3.8,mL
